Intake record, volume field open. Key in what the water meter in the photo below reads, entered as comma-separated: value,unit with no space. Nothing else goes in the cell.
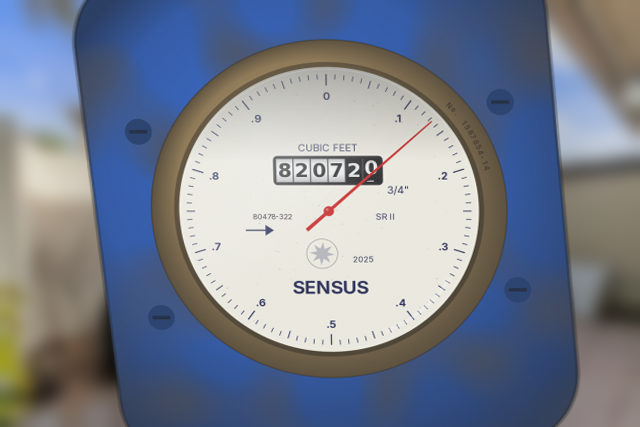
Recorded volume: 820720.13,ft³
